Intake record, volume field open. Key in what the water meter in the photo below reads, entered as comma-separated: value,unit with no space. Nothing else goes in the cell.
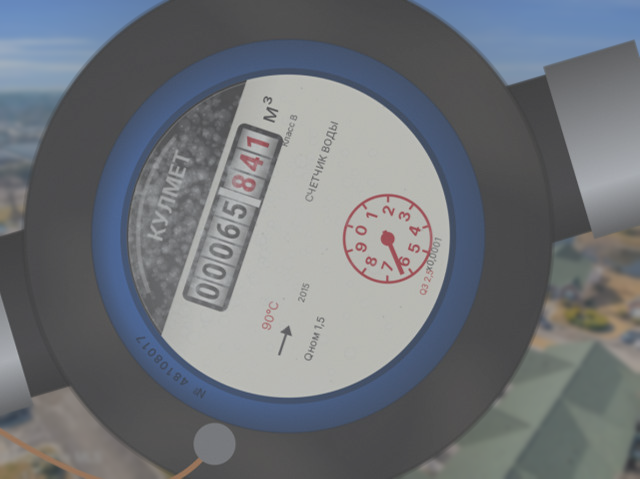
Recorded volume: 65.8416,m³
